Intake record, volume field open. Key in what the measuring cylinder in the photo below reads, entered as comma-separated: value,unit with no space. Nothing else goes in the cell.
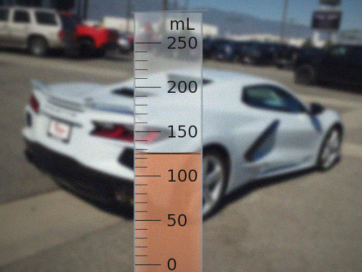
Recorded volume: 125,mL
